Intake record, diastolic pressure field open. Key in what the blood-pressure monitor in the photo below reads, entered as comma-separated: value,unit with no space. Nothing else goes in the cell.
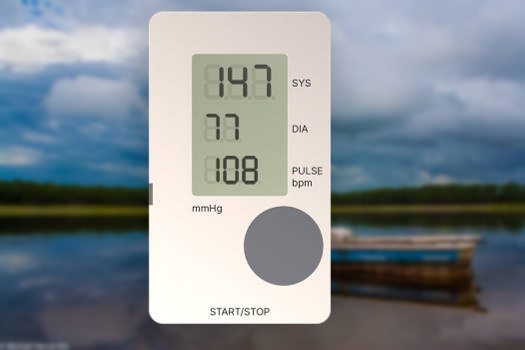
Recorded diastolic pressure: 77,mmHg
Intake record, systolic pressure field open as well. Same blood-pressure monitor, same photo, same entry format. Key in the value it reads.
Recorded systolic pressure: 147,mmHg
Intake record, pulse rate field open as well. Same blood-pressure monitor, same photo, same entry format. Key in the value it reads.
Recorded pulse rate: 108,bpm
